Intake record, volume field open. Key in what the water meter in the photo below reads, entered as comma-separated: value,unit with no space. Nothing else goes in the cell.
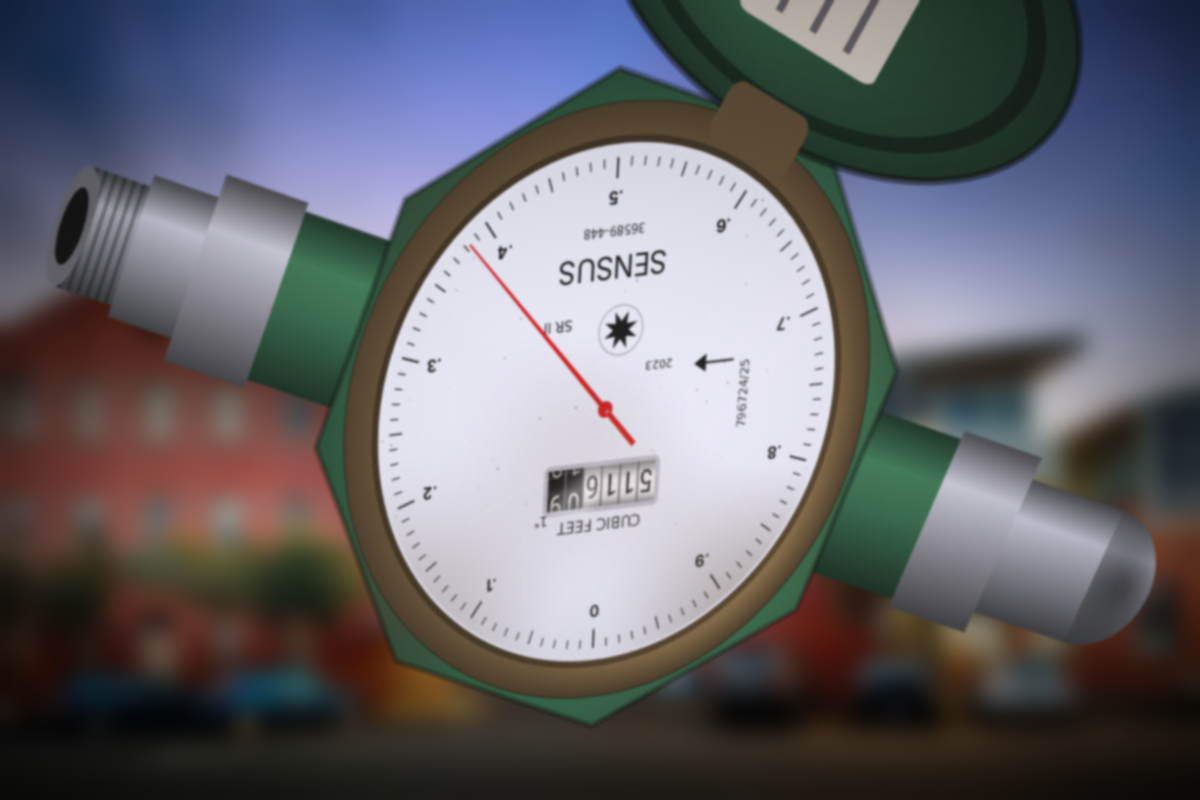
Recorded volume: 511609.38,ft³
